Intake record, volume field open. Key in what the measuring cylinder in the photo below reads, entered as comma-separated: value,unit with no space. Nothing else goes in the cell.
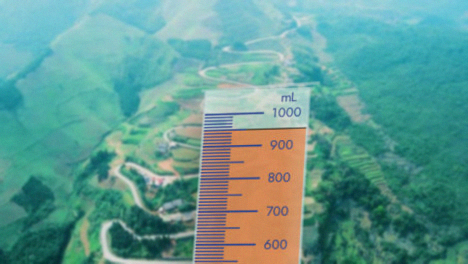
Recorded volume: 950,mL
